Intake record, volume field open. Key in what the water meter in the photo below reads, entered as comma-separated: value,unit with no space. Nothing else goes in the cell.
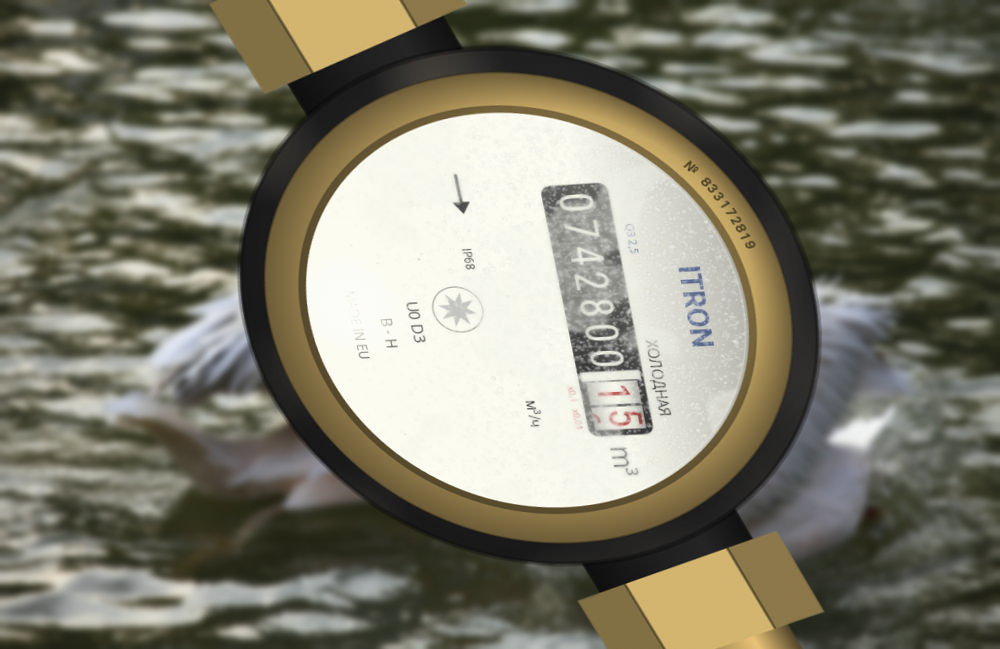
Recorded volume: 742800.15,m³
